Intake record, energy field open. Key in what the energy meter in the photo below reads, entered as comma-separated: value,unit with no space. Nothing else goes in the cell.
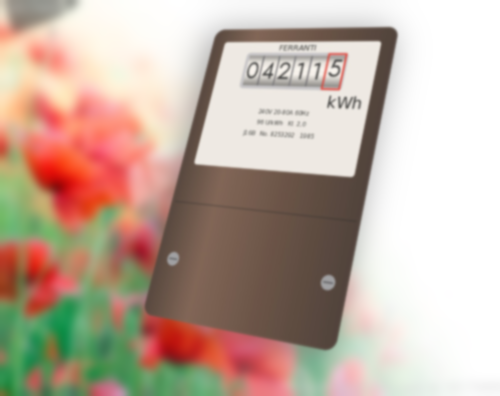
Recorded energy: 4211.5,kWh
